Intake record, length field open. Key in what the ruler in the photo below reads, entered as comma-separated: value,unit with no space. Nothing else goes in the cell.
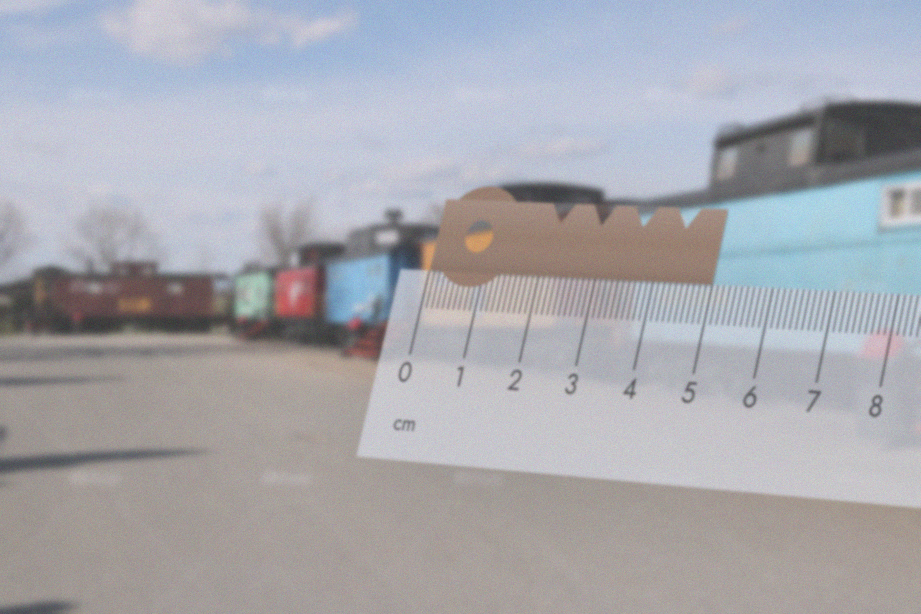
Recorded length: 5,cm
